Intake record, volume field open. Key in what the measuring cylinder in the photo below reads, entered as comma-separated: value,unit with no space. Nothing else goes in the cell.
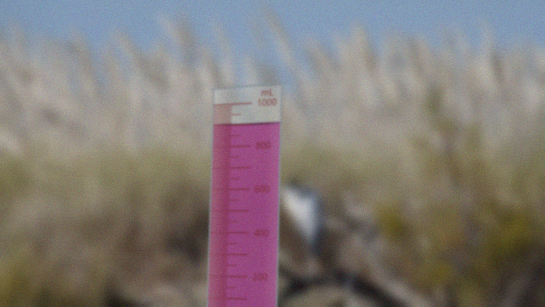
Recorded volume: 900,mL
